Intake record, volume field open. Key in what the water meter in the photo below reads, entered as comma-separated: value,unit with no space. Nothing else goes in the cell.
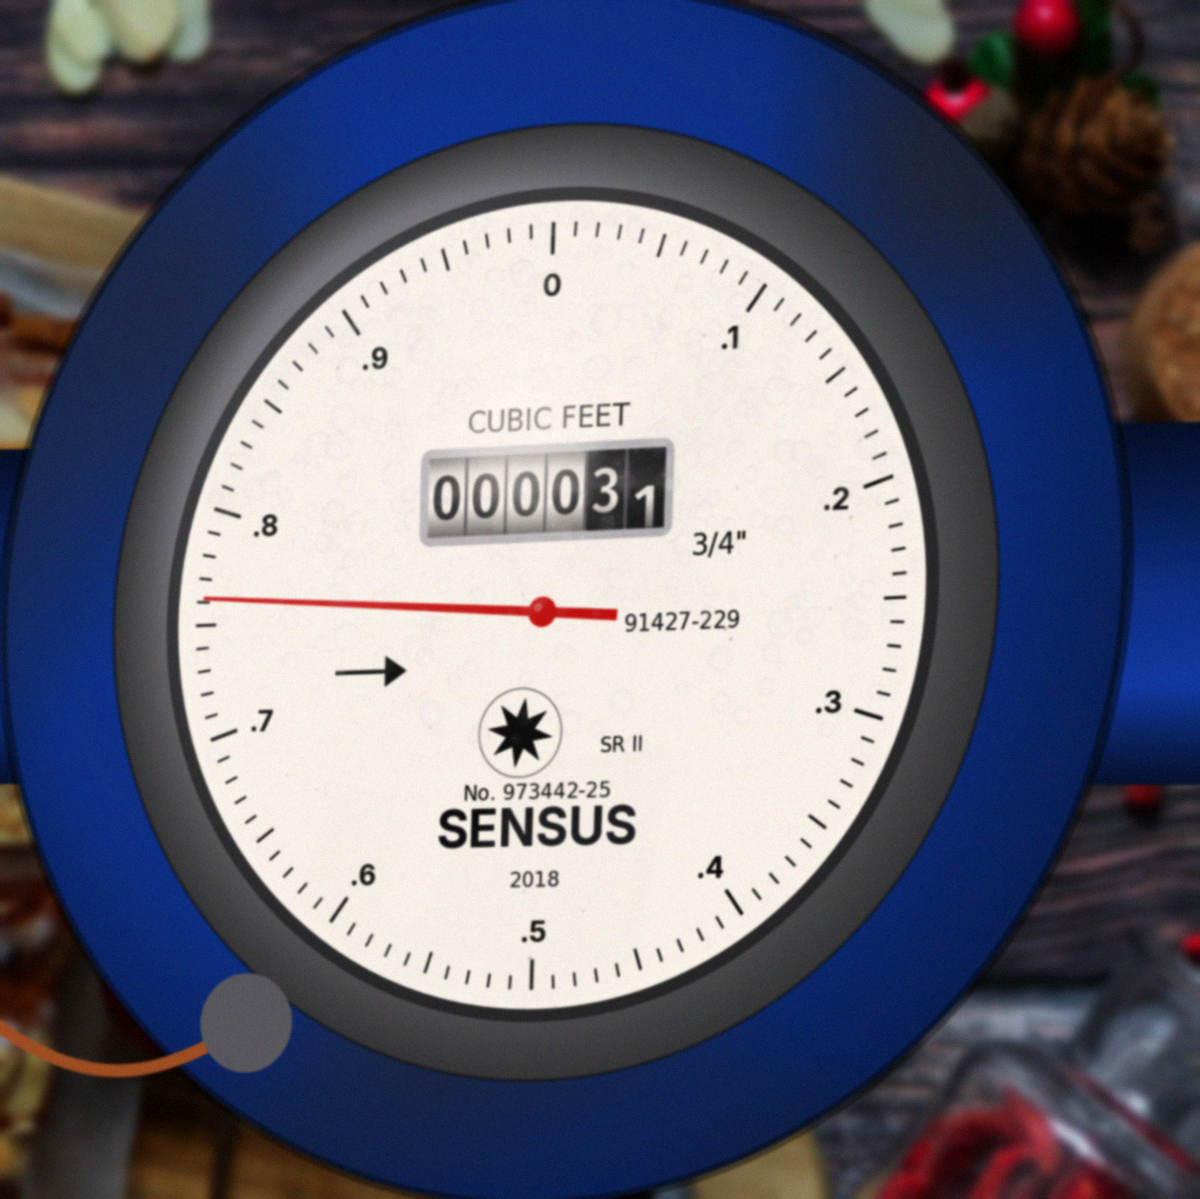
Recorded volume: 30.76,ft³
